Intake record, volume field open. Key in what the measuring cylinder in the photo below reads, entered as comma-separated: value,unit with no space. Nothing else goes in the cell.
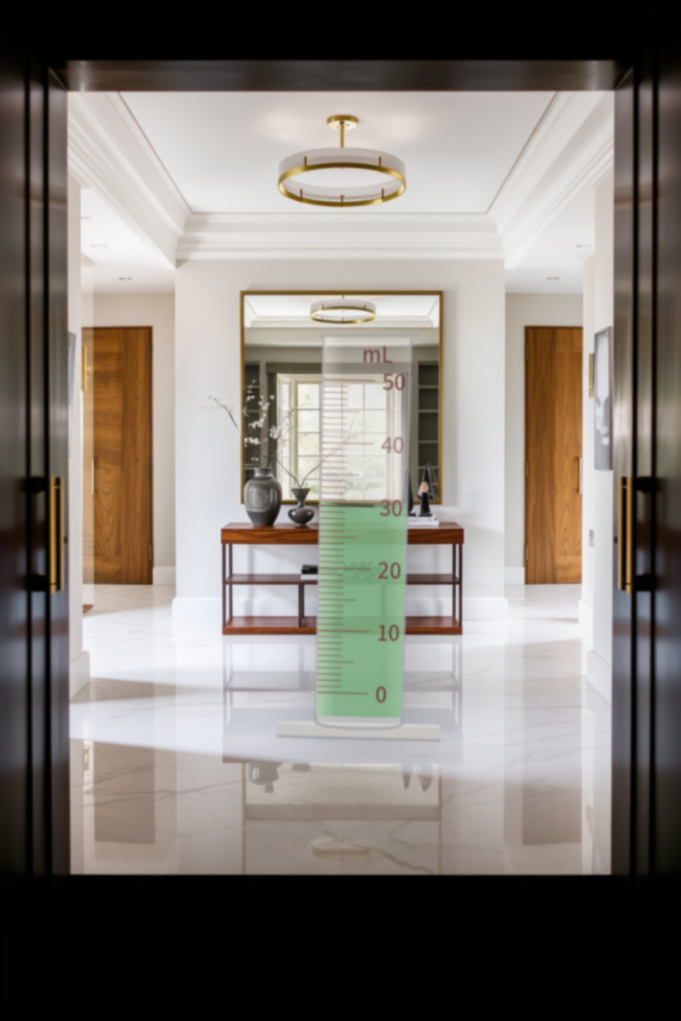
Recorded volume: 30,mL
